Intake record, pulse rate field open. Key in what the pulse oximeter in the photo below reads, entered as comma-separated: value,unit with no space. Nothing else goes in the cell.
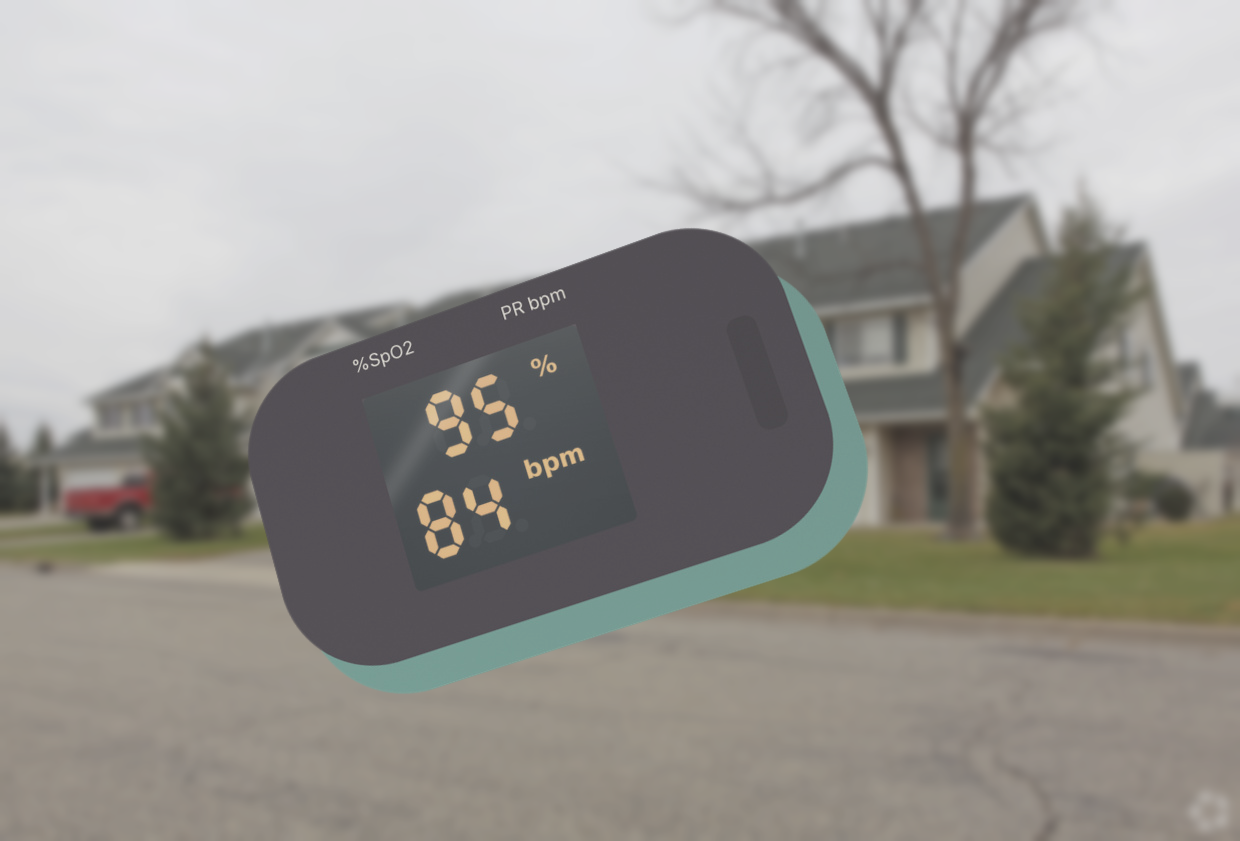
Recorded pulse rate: 84,bpm
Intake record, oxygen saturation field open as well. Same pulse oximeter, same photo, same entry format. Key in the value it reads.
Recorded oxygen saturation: 95,%
